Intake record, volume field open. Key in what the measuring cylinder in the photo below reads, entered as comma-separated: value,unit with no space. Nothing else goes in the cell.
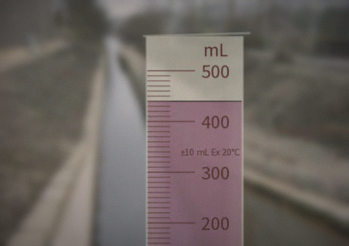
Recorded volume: 440,mL
